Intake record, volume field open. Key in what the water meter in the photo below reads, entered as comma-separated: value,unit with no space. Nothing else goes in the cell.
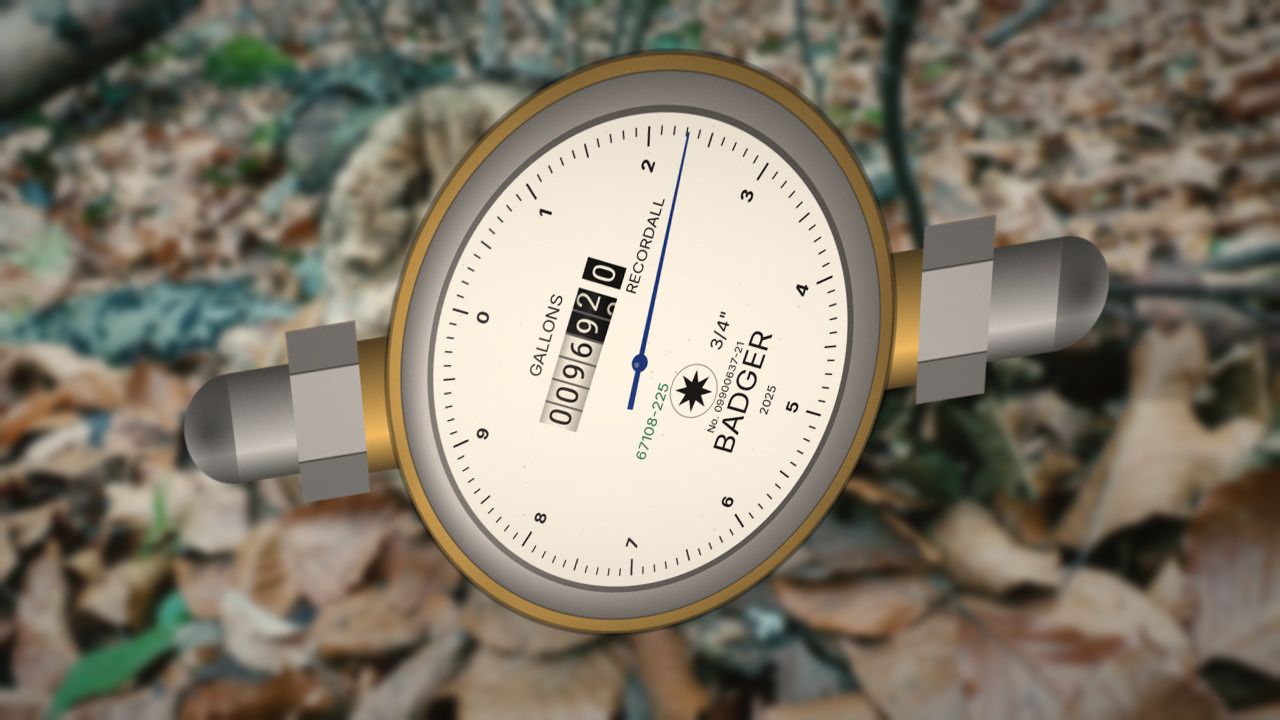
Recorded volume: 96922.3,gal
